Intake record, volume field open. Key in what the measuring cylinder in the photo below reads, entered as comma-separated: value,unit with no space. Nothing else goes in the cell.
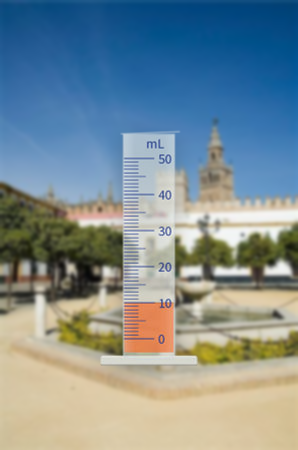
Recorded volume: 10,mL
